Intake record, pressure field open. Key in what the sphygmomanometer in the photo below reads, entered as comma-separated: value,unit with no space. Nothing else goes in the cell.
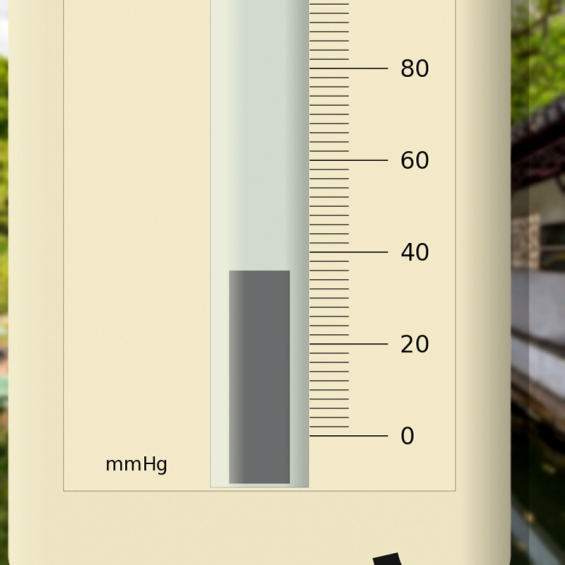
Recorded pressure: 36,mmHg
